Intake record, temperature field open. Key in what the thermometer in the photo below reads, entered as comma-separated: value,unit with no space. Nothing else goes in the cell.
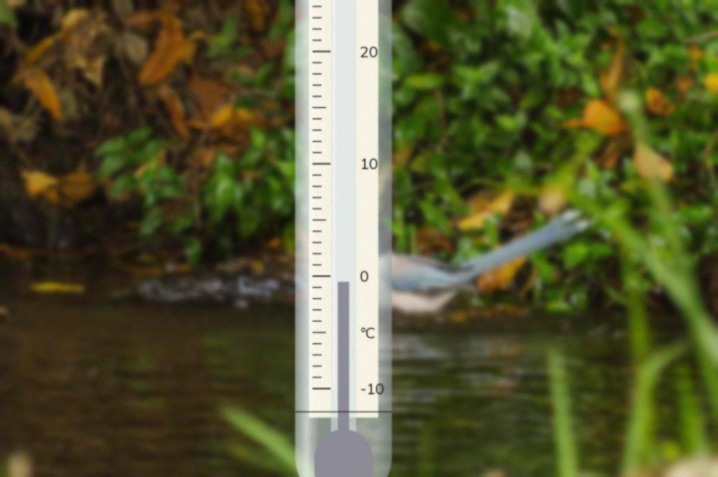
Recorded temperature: -0.5,°C
